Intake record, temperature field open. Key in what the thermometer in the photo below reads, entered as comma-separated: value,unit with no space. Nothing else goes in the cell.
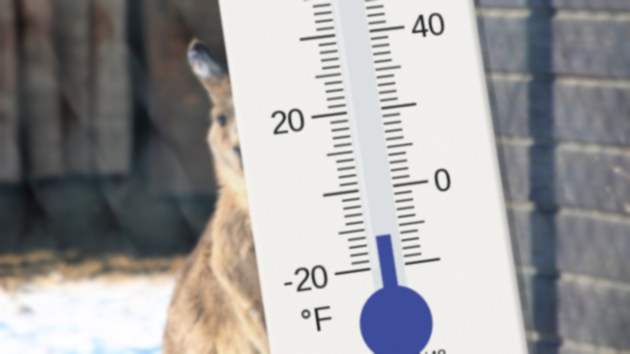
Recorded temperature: -12,°F
